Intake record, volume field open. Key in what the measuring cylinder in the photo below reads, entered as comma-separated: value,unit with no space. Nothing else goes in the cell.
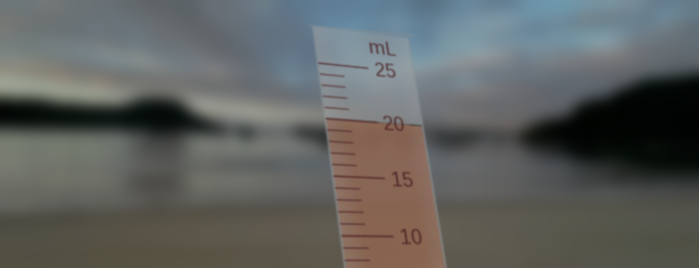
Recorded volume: 20,mL
